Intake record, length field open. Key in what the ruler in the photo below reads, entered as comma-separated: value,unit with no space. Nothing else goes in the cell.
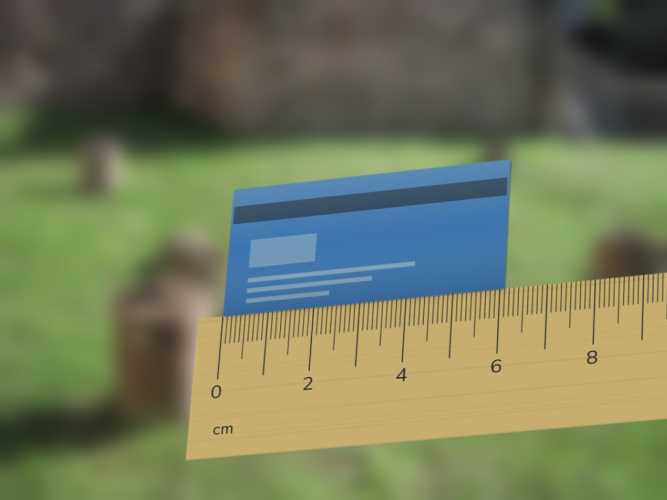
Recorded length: 6.1,cm
